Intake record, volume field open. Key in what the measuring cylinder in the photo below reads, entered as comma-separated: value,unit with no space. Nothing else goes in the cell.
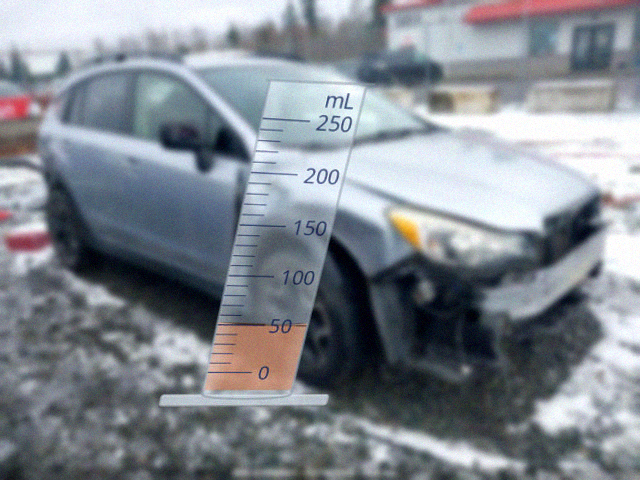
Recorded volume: 50,mL
